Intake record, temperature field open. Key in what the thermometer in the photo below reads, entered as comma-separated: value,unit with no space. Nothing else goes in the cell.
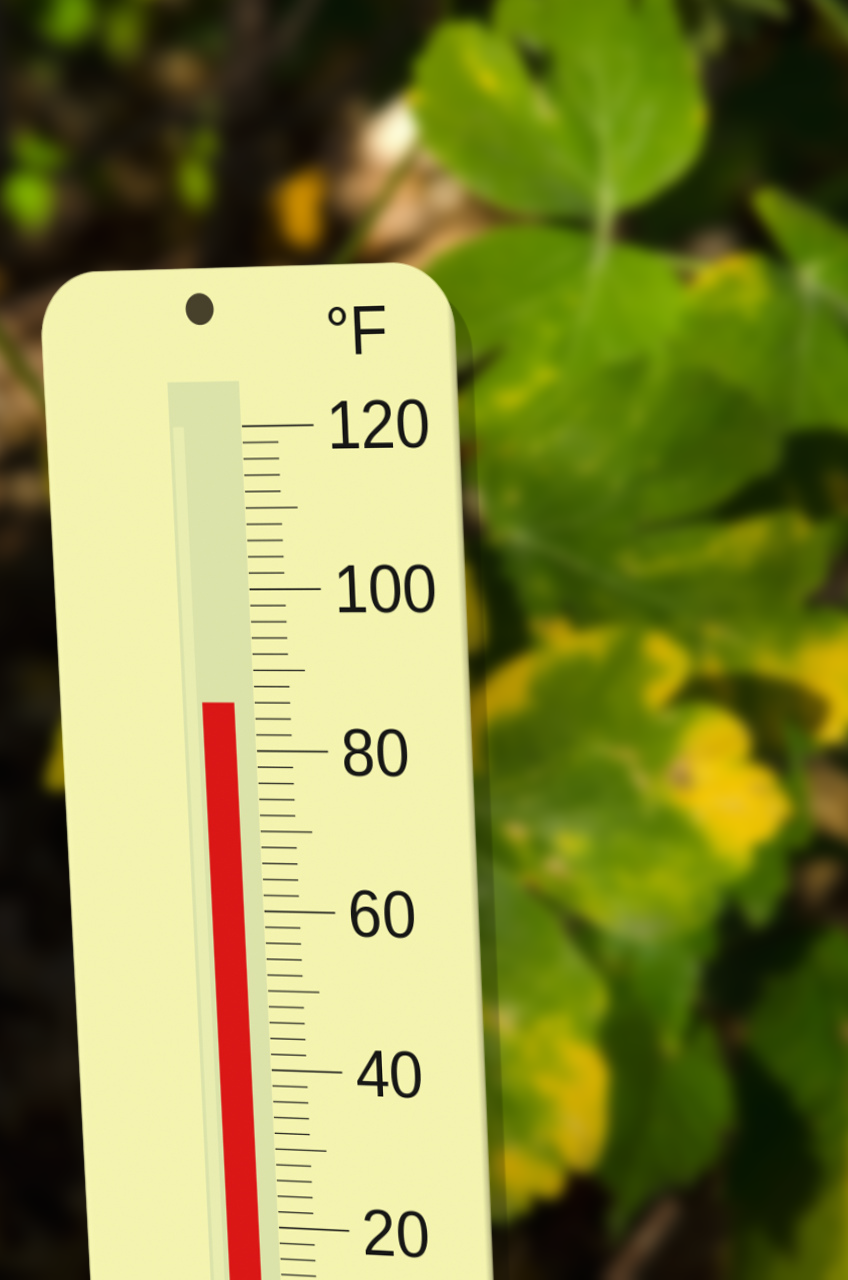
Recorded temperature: 86,°F
